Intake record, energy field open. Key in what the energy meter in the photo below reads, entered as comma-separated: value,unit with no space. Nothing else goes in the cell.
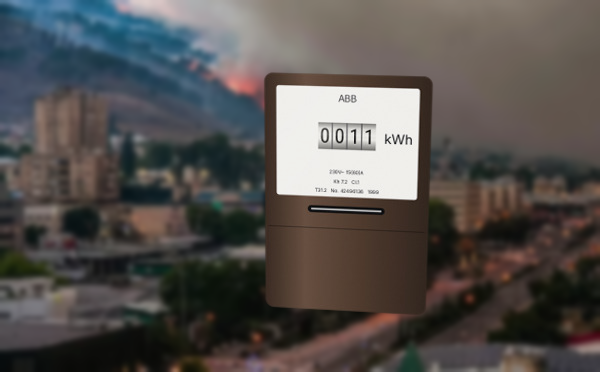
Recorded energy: 11,kWh
